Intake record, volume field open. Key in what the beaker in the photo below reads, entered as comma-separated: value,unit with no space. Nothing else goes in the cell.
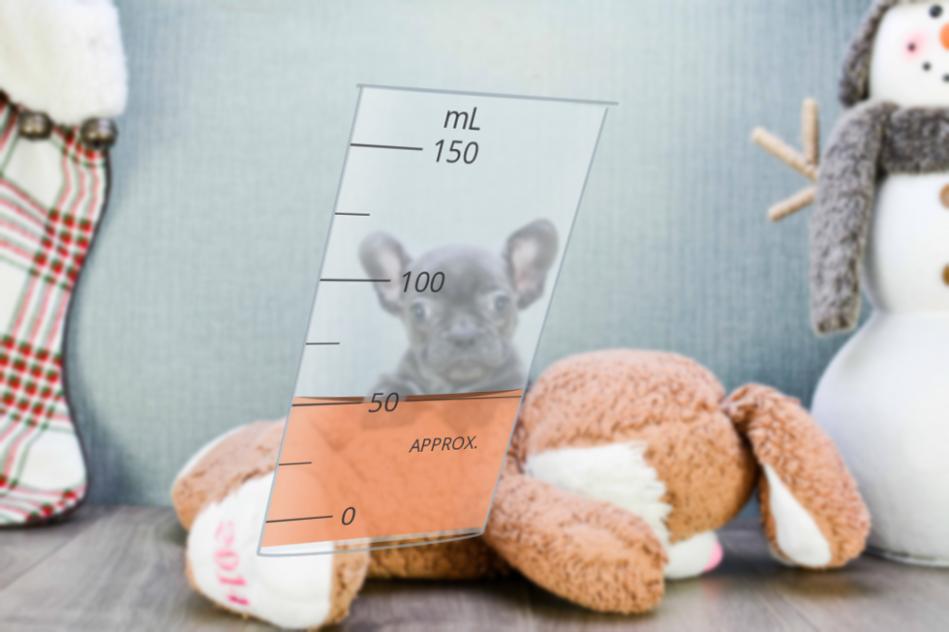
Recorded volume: 50,mL
